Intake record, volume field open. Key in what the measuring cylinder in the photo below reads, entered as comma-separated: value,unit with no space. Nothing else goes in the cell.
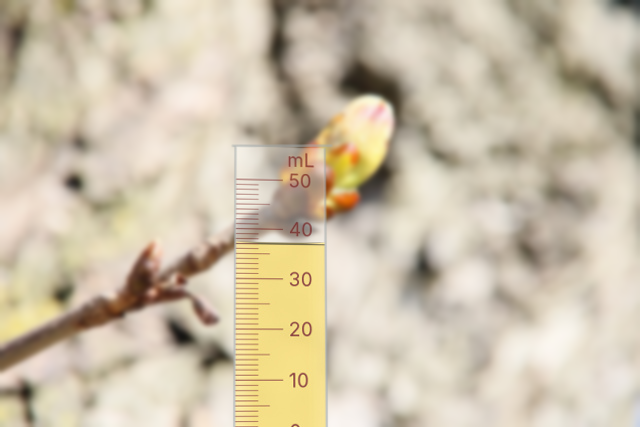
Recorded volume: 37,mL
